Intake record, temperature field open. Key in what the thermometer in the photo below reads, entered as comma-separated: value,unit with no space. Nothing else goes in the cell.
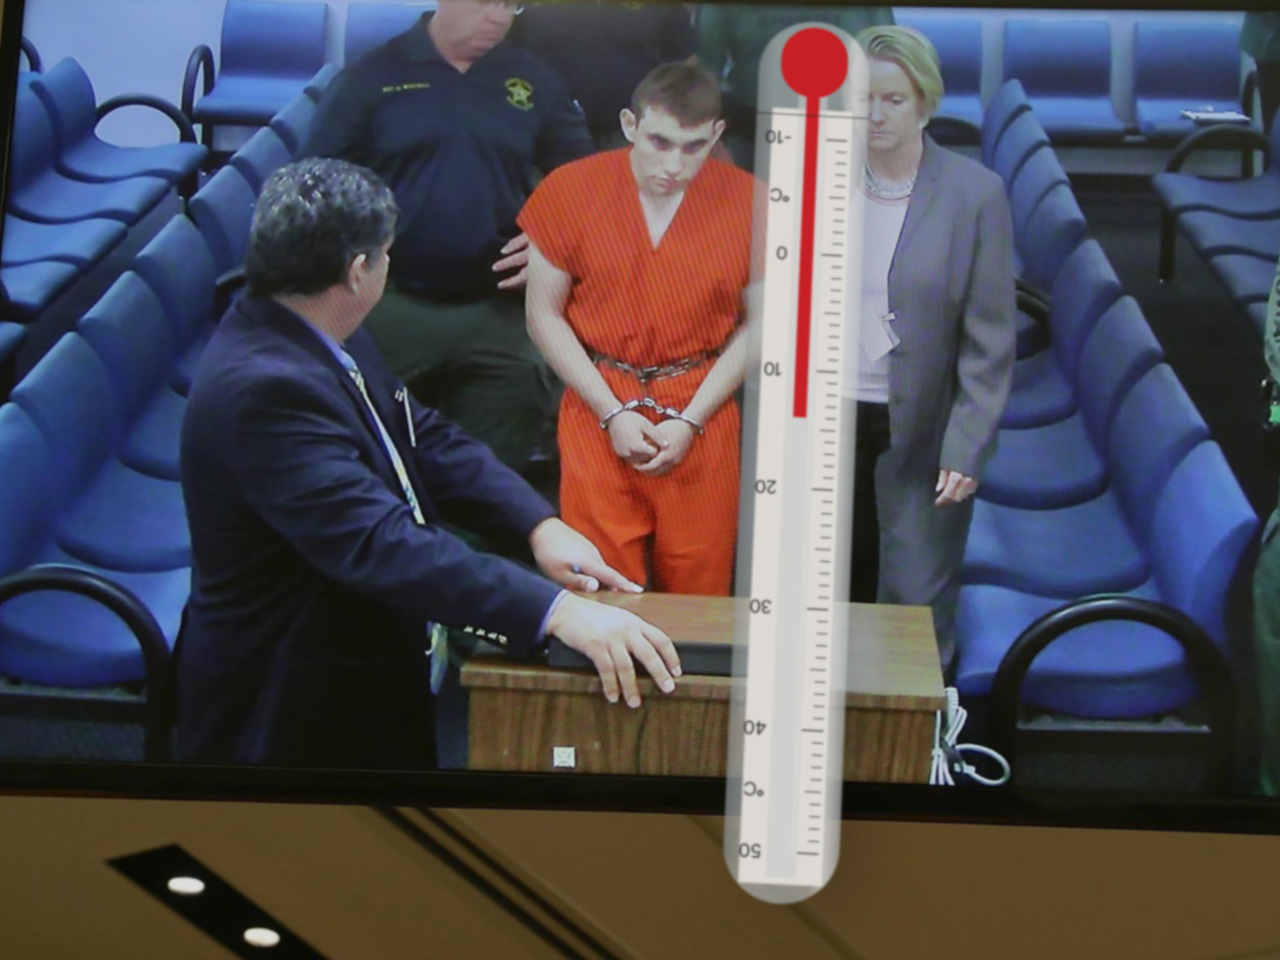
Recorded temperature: 14,°C
